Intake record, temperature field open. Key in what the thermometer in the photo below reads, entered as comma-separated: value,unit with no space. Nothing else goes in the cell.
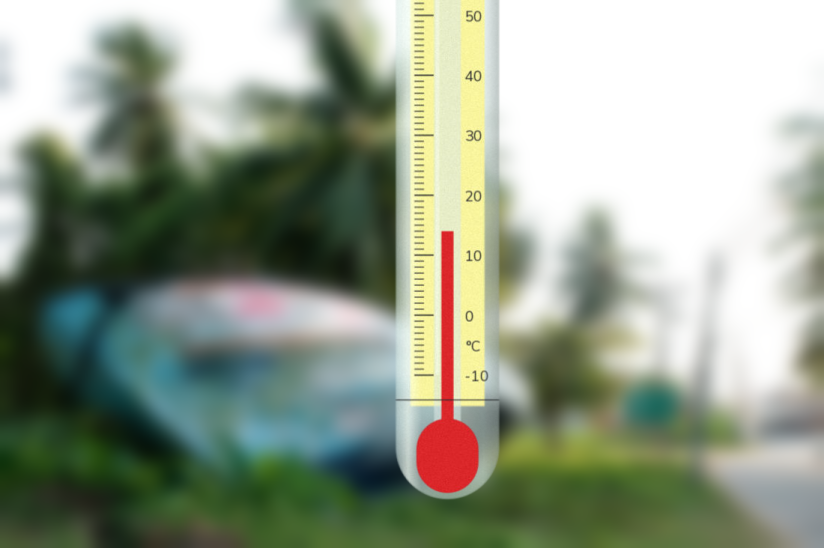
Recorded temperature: 14,°C
